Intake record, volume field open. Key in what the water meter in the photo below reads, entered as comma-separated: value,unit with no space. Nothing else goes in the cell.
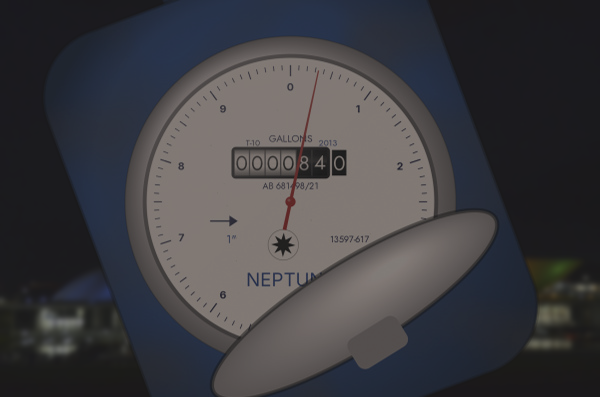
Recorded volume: 840.3,gal
